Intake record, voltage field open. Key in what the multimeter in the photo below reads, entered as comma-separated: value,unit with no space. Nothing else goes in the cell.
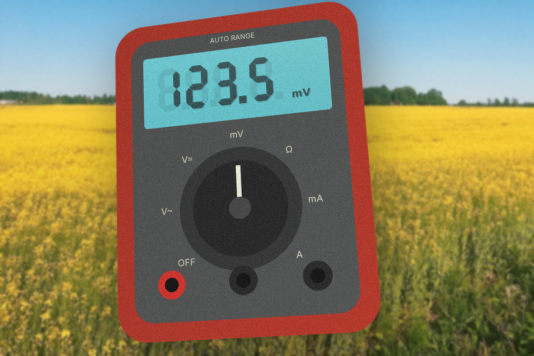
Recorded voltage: 123.5,mV
